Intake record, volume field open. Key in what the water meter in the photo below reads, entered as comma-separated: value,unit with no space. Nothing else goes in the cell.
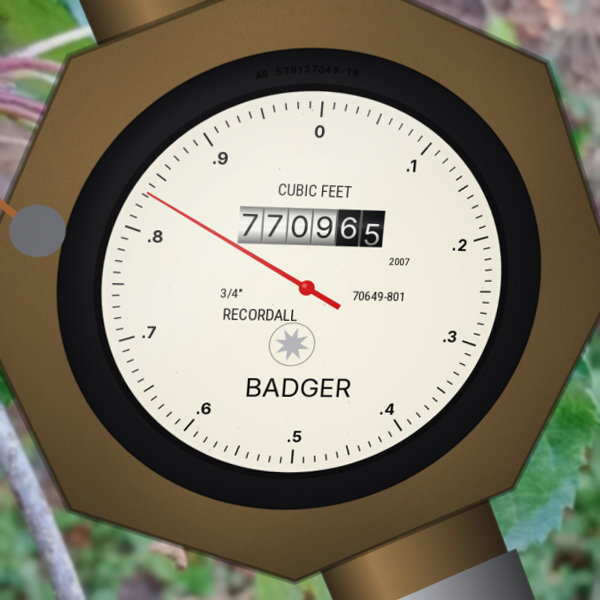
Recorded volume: 770964.83,ft³
